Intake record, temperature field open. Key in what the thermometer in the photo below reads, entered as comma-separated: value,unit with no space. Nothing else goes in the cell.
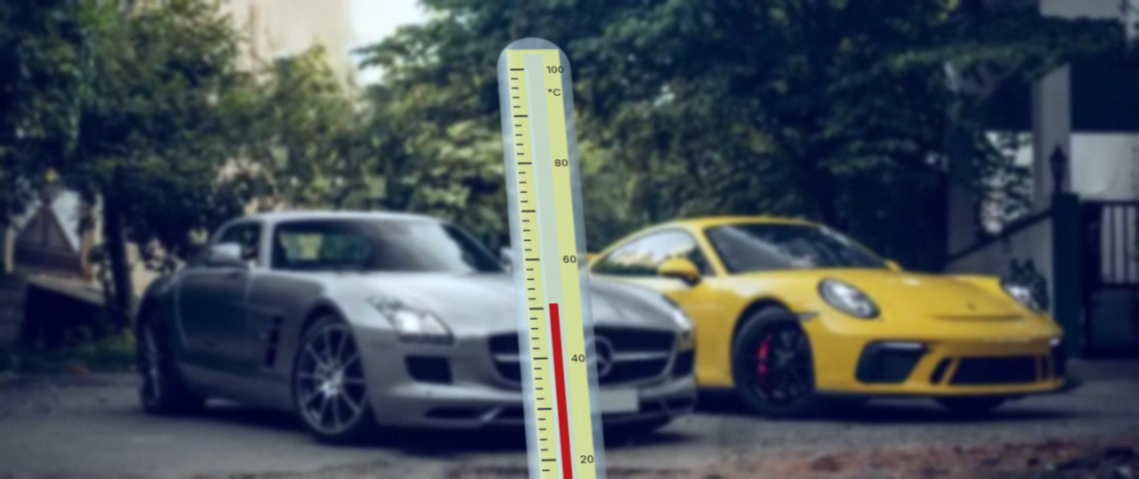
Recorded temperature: 51,°C
